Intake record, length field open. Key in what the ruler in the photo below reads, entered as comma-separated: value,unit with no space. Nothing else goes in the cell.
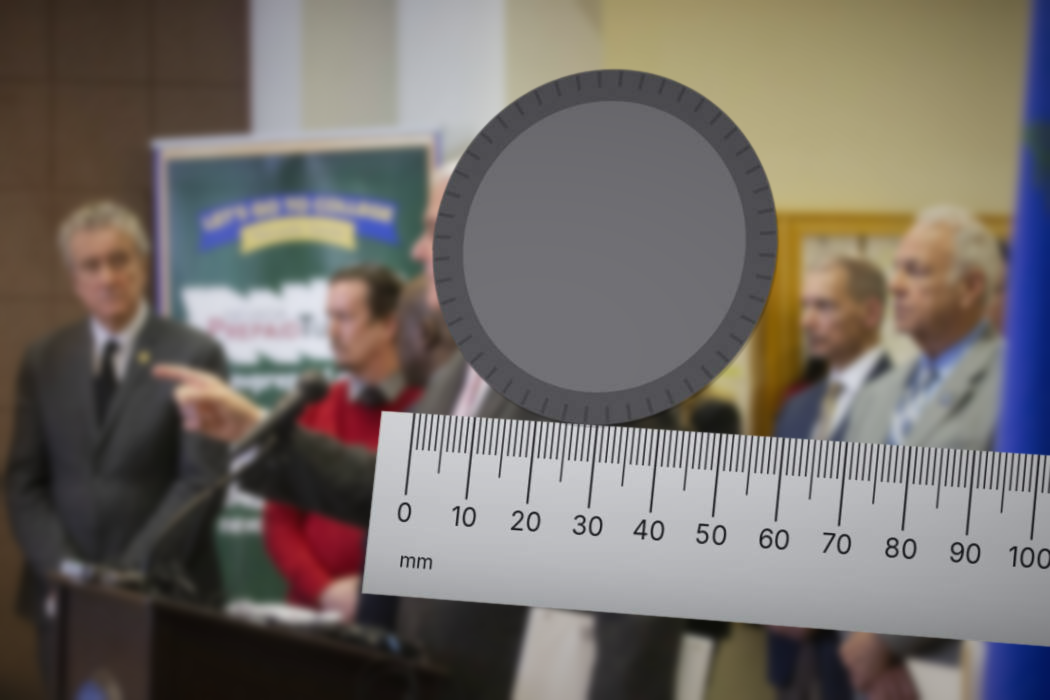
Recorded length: 56,mm
